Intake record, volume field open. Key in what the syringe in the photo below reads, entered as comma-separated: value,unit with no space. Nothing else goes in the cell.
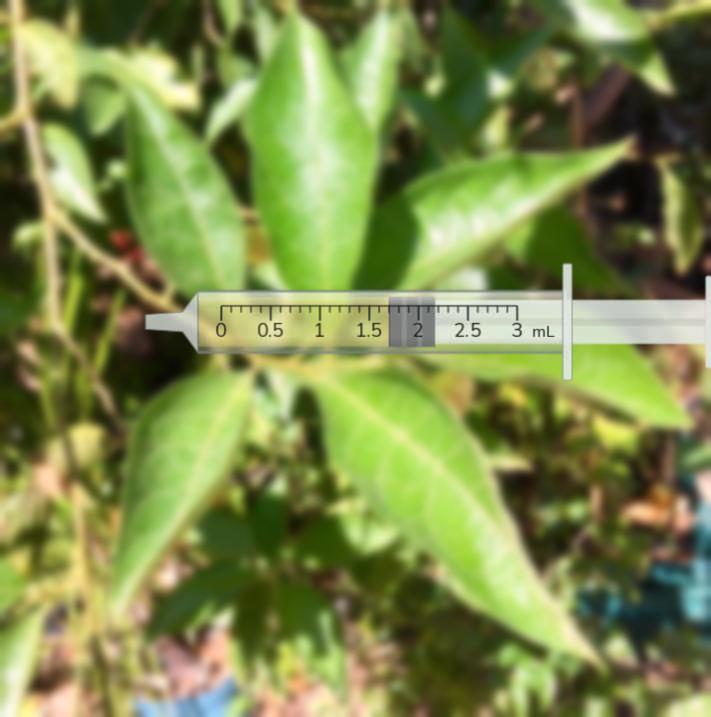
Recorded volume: 1.7,mL
